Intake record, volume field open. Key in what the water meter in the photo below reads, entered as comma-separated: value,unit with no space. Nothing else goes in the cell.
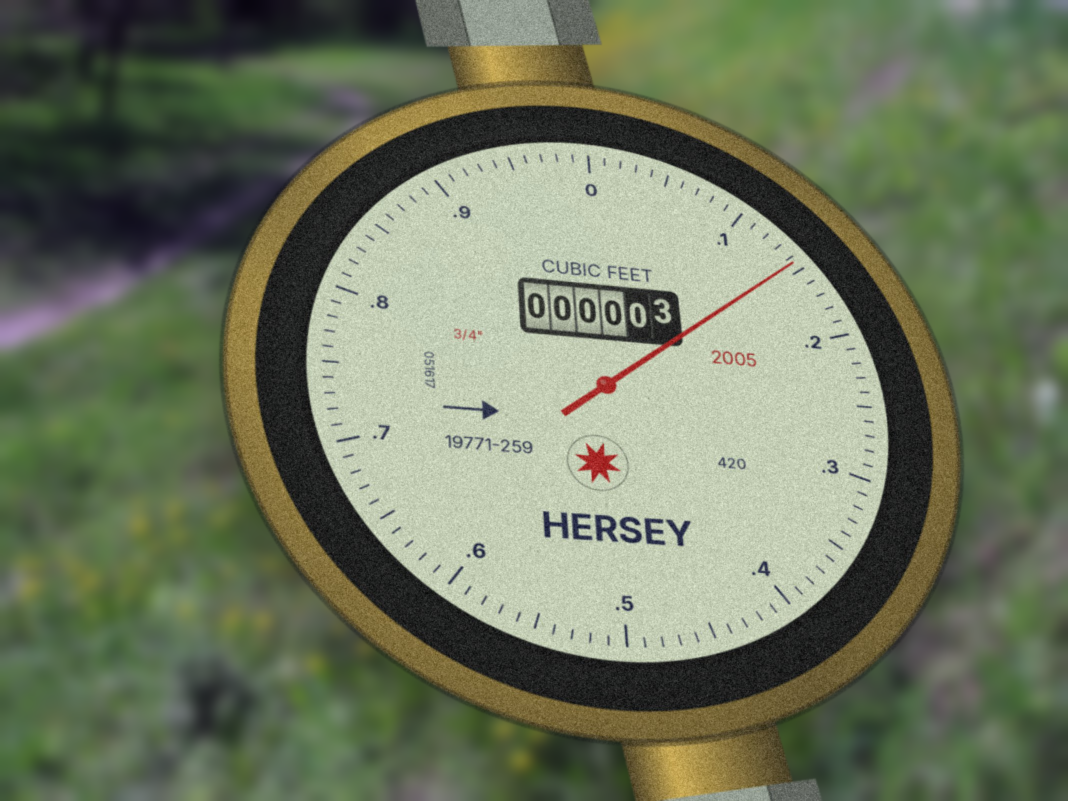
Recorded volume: 3.14,ft³
